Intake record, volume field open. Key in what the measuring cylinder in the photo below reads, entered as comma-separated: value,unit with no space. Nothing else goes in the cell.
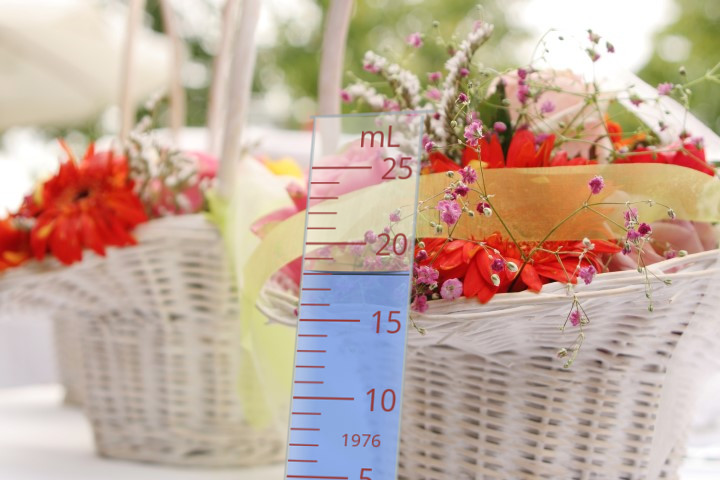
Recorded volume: 18,mL
